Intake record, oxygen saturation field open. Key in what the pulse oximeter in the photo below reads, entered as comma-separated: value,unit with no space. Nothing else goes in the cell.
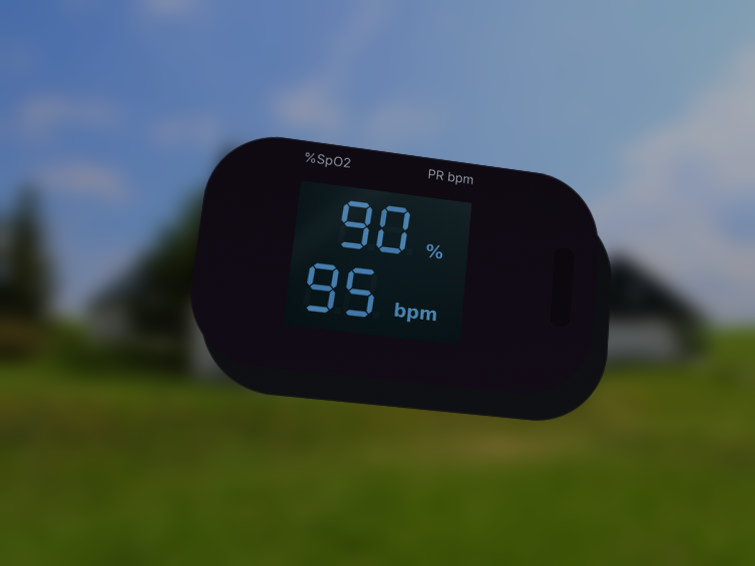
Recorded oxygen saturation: 90,%
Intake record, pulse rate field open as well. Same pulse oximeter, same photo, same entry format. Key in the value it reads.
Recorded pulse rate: 95,bpm
